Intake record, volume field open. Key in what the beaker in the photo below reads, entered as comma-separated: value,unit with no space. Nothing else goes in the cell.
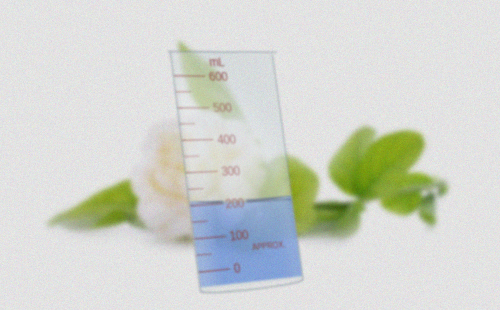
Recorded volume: 200,mL
